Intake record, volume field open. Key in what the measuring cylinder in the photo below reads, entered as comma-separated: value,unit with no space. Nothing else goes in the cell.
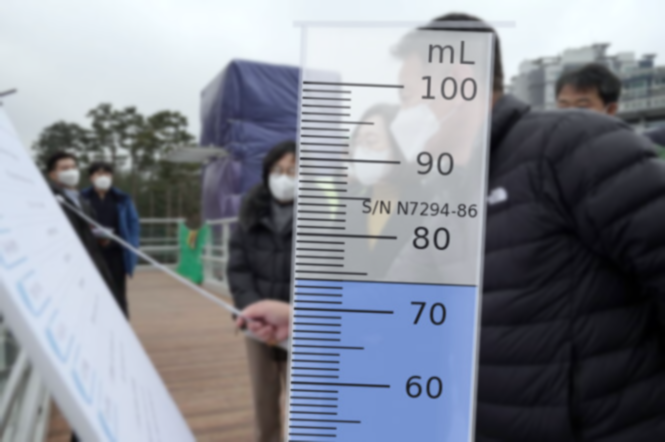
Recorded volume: 74,mL
